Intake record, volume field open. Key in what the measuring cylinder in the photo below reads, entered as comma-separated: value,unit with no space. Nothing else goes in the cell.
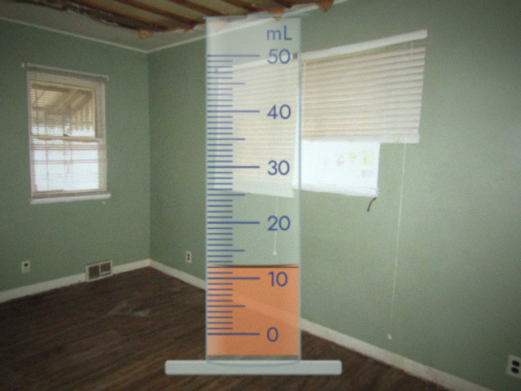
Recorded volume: 12,mL
